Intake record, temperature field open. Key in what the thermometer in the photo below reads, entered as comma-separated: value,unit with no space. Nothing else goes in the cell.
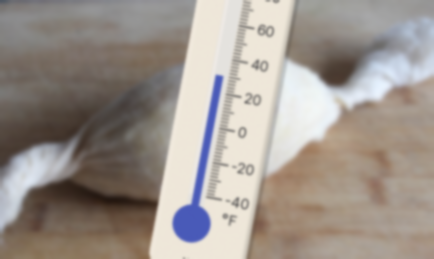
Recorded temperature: 30,°F
